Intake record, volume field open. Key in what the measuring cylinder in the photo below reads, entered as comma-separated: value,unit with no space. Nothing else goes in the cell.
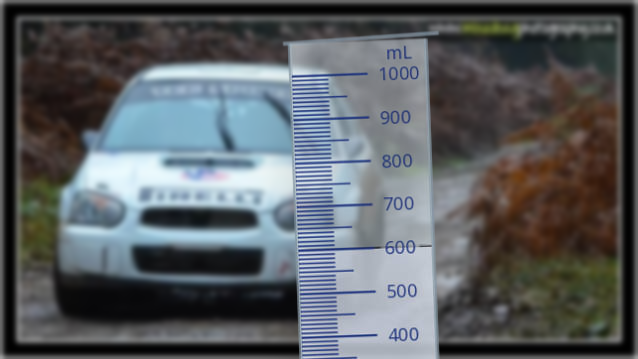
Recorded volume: 600,mL
